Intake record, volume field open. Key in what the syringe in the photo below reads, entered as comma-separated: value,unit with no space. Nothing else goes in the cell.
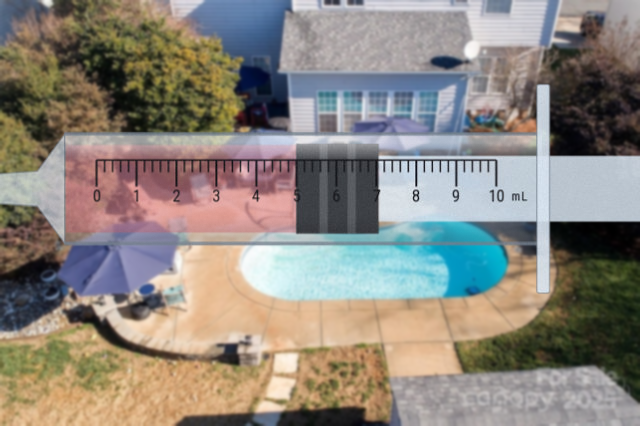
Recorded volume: 5,mL
